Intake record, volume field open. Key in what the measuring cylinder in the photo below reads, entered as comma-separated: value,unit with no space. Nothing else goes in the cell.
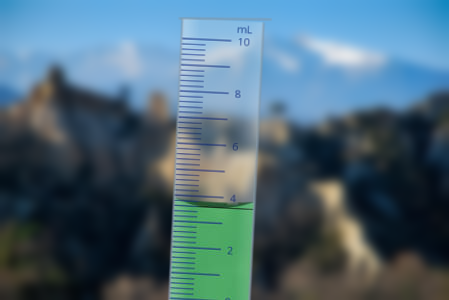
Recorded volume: 3.6,mL
